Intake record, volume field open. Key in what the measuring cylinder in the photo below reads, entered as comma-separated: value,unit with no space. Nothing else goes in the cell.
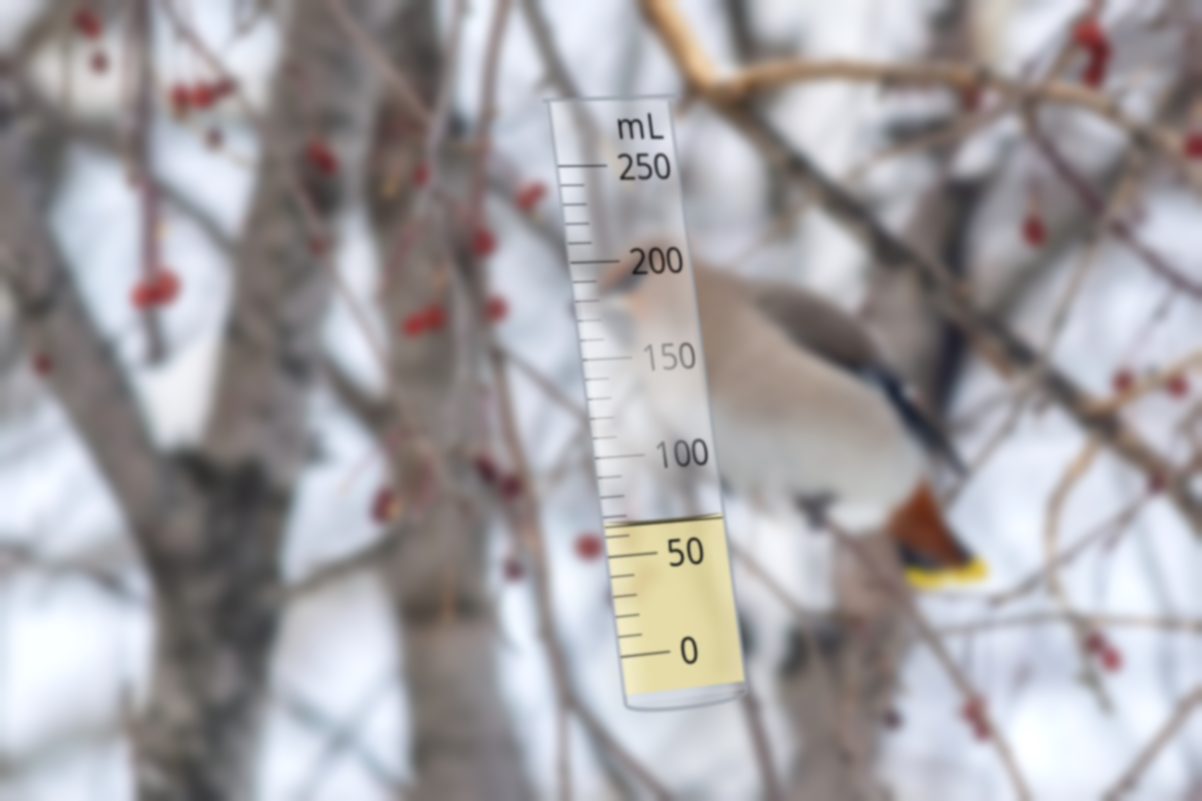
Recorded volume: 65,mL
